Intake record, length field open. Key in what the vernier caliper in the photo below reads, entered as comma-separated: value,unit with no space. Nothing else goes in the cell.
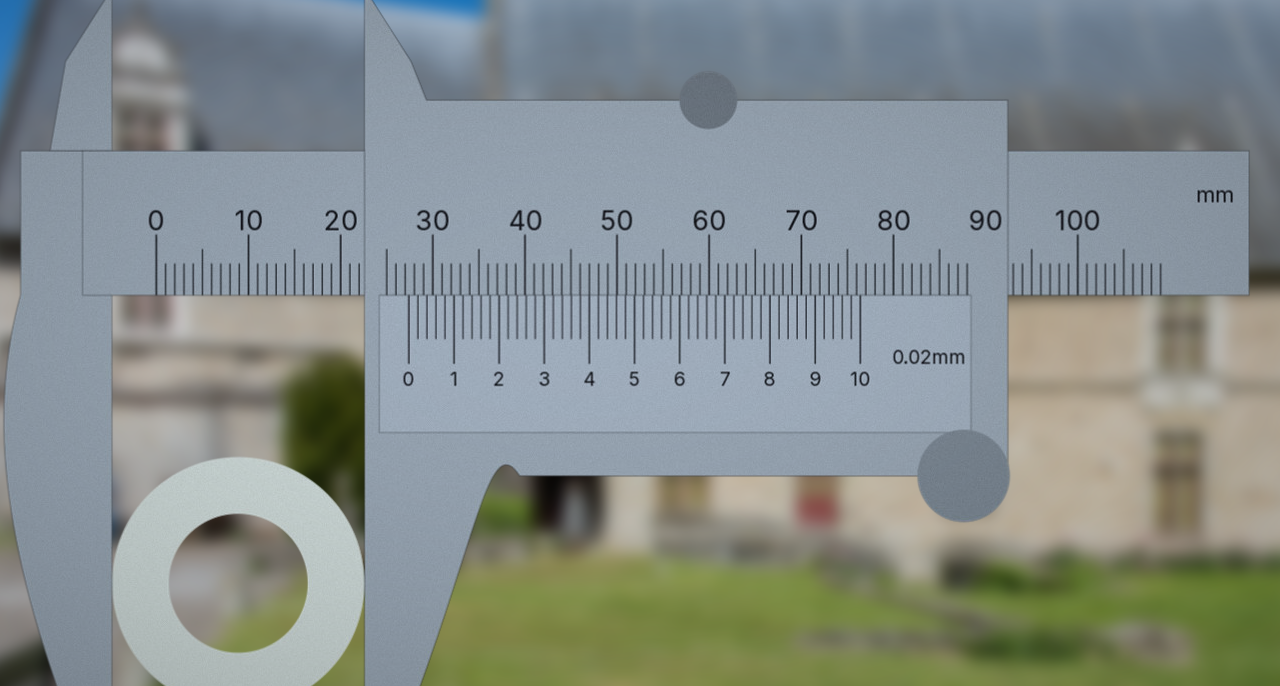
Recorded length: 27.4,mm
